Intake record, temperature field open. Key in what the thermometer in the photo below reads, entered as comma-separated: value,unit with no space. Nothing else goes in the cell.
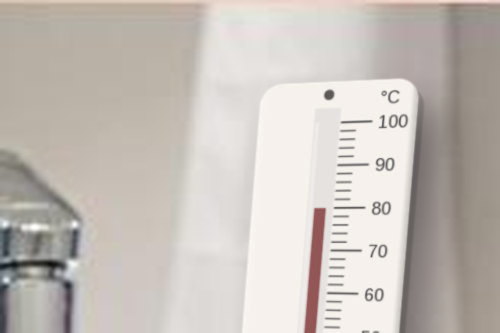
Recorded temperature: 80,°C
